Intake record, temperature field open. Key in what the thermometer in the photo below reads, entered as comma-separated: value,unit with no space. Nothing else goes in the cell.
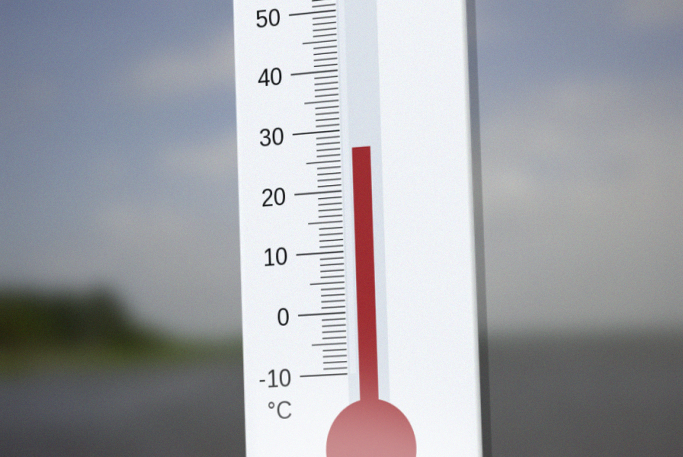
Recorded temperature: 27,°C
